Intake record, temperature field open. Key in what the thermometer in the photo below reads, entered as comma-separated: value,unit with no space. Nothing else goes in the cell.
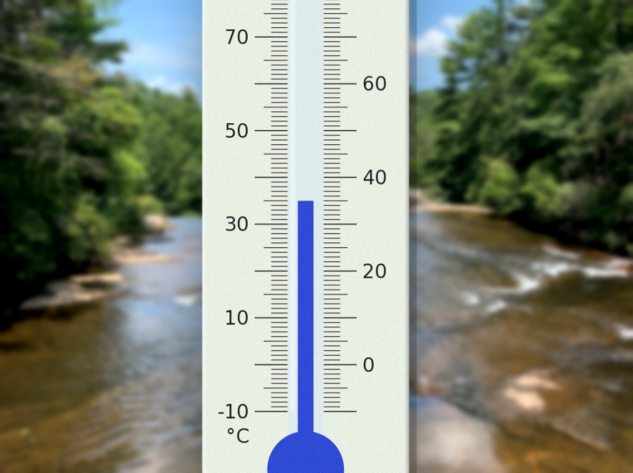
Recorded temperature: 35,°C
